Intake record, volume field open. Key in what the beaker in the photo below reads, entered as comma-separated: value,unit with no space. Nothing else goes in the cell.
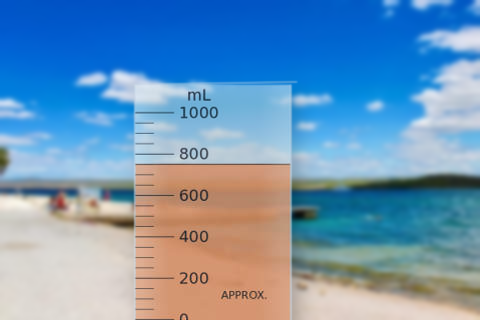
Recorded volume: 750,mL
